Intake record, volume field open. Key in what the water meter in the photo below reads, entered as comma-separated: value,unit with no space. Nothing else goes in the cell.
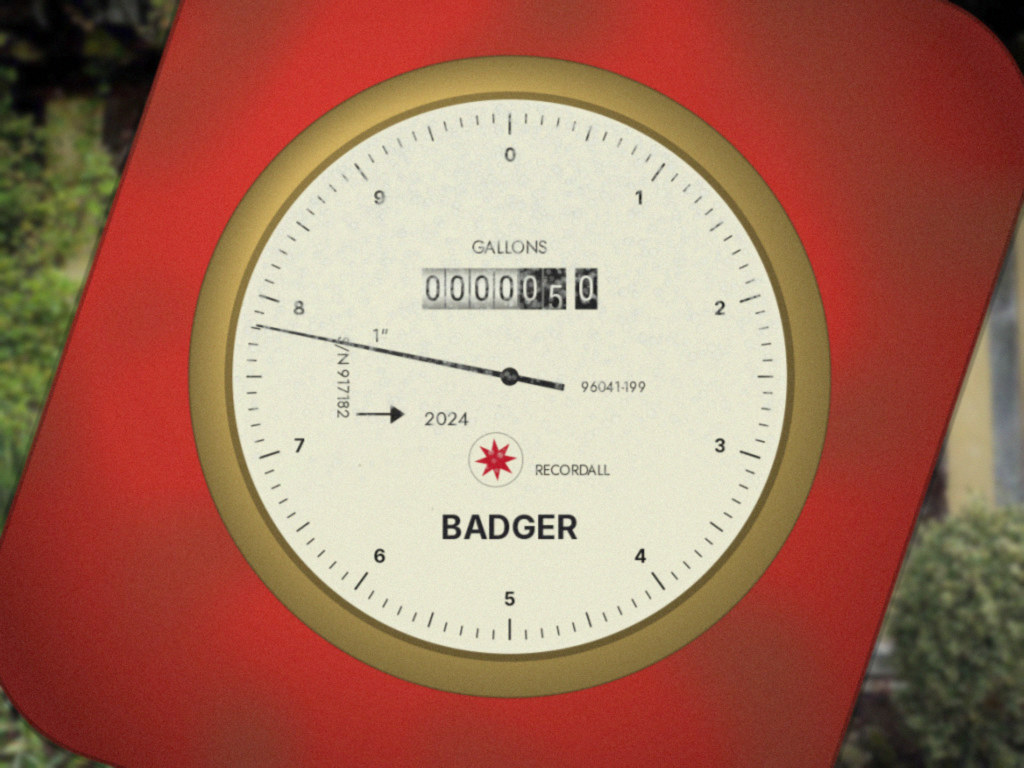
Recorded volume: 47.8,gal
